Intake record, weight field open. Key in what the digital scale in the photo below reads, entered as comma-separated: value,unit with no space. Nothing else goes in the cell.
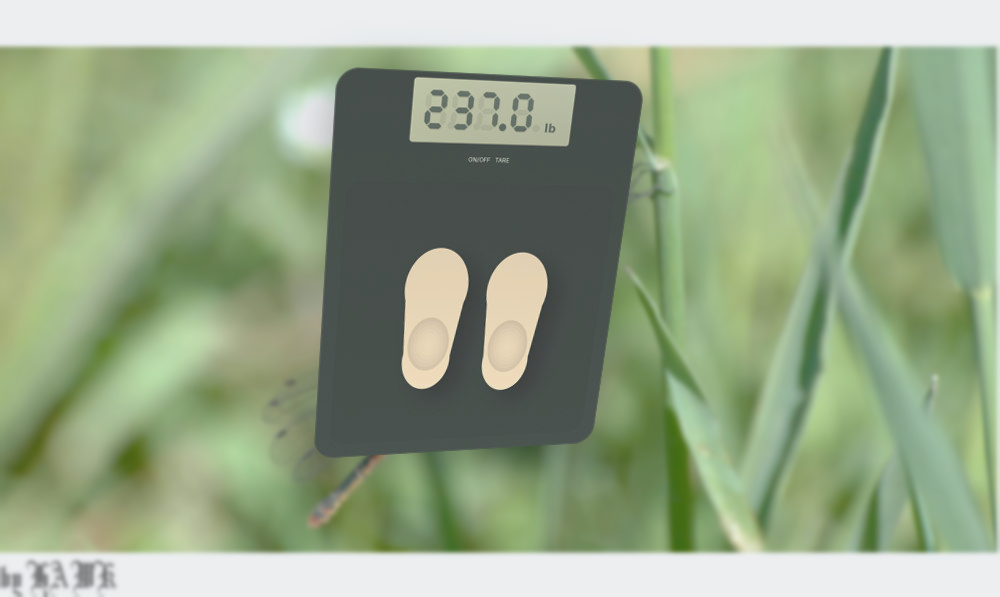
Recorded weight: 237.0,lb
